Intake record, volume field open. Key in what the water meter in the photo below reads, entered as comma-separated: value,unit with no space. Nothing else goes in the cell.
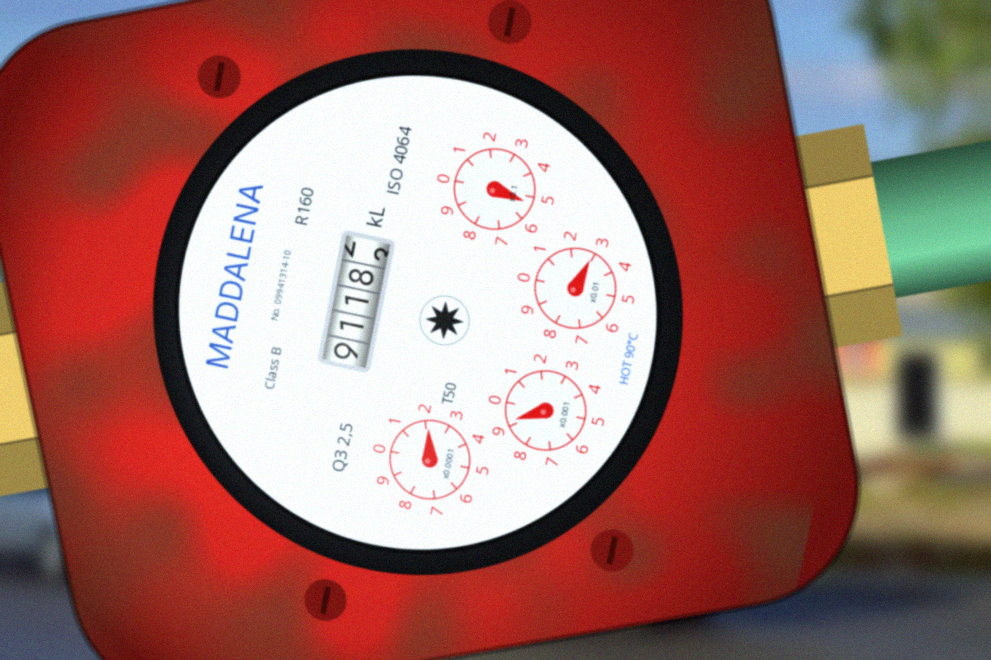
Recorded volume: 91182.5292,kL
